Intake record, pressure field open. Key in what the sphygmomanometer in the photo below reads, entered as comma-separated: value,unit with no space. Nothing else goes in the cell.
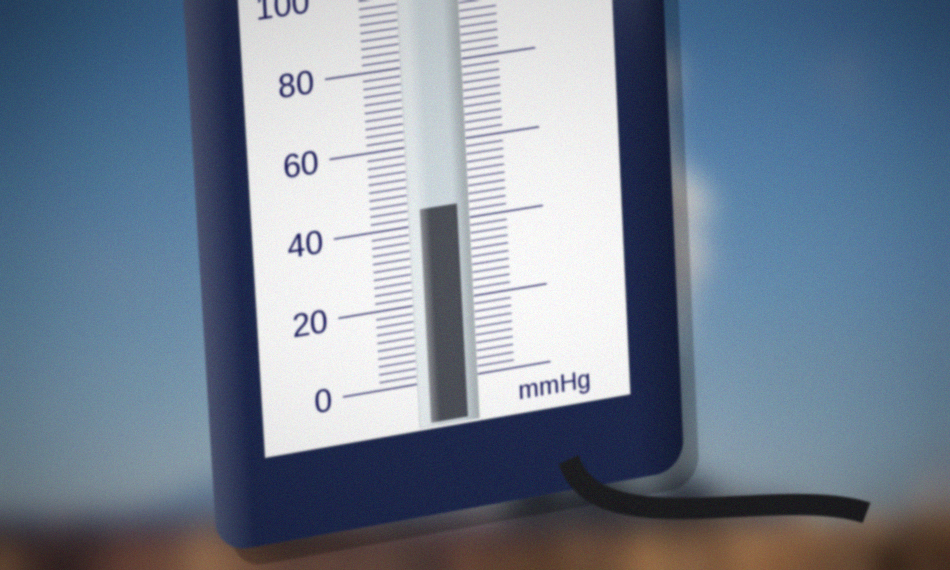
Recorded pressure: 44,mmHg
